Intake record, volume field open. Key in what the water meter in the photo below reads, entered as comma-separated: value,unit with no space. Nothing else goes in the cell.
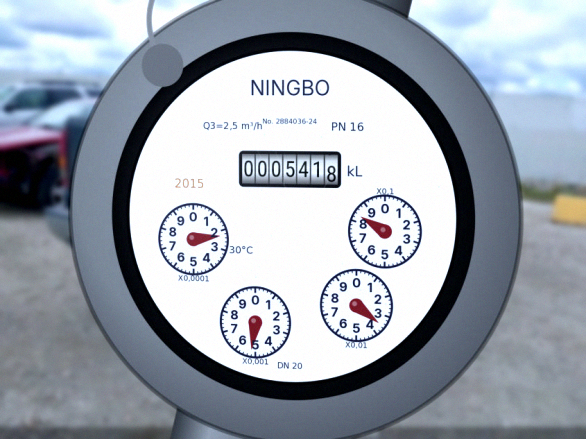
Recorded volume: 5417.8352,kL
